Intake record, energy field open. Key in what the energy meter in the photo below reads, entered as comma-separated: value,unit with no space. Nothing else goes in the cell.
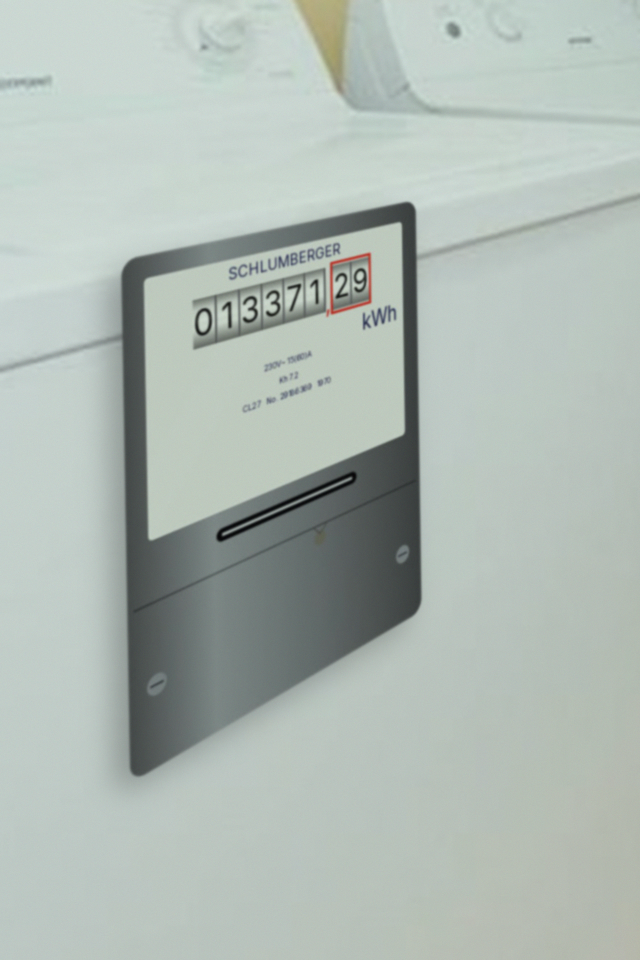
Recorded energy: 13371.29,kWh
